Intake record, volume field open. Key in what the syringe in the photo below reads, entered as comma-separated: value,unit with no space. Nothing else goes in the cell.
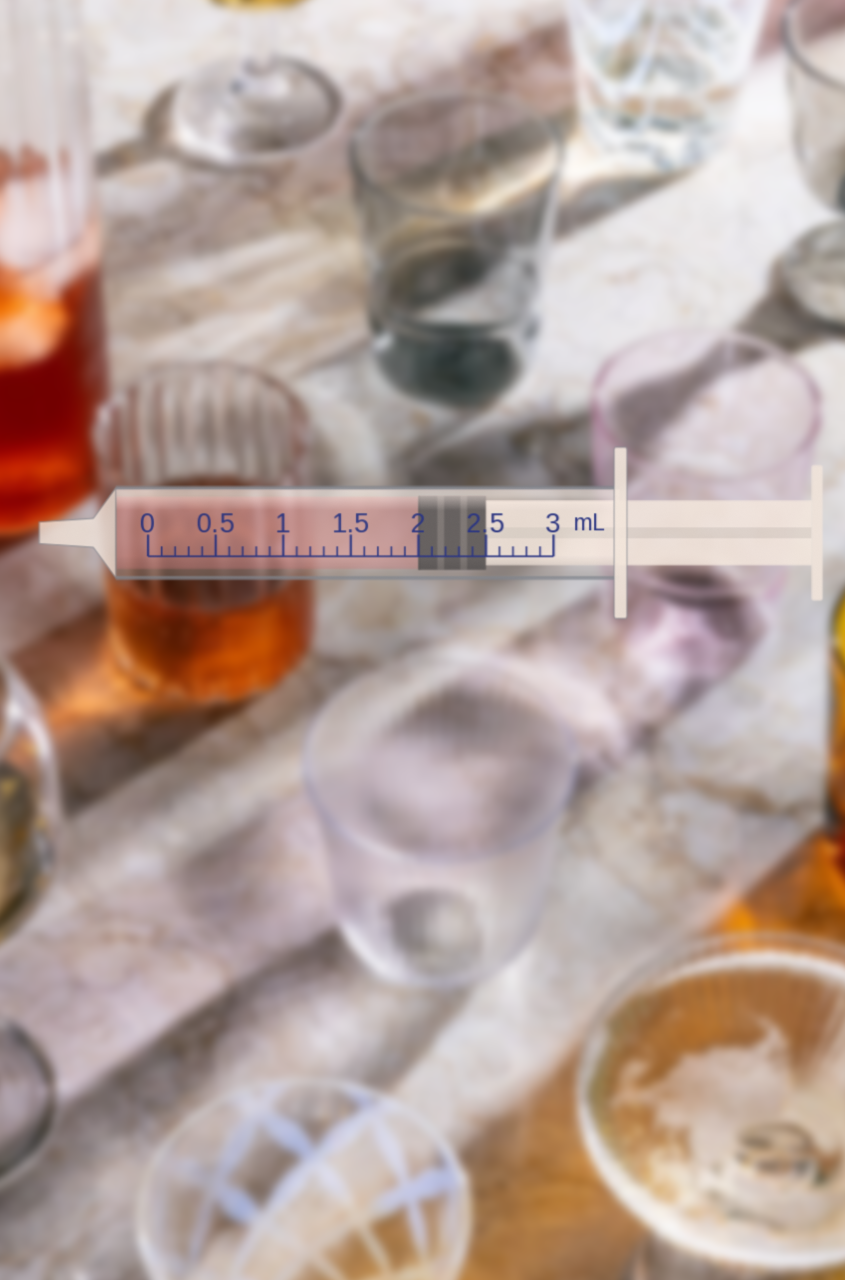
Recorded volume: 2,mL
